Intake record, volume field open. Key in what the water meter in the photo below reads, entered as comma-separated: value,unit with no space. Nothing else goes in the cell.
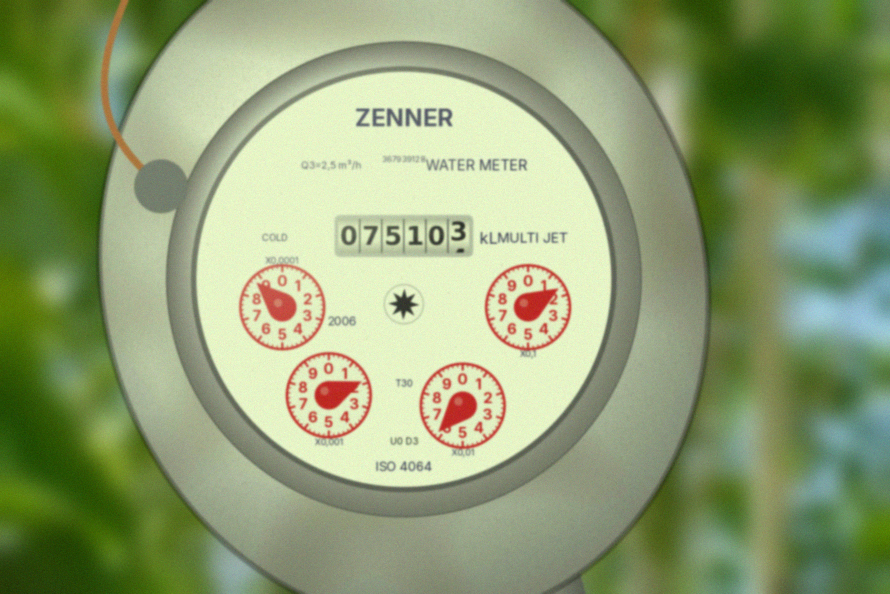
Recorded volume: 75103.1618,kL
